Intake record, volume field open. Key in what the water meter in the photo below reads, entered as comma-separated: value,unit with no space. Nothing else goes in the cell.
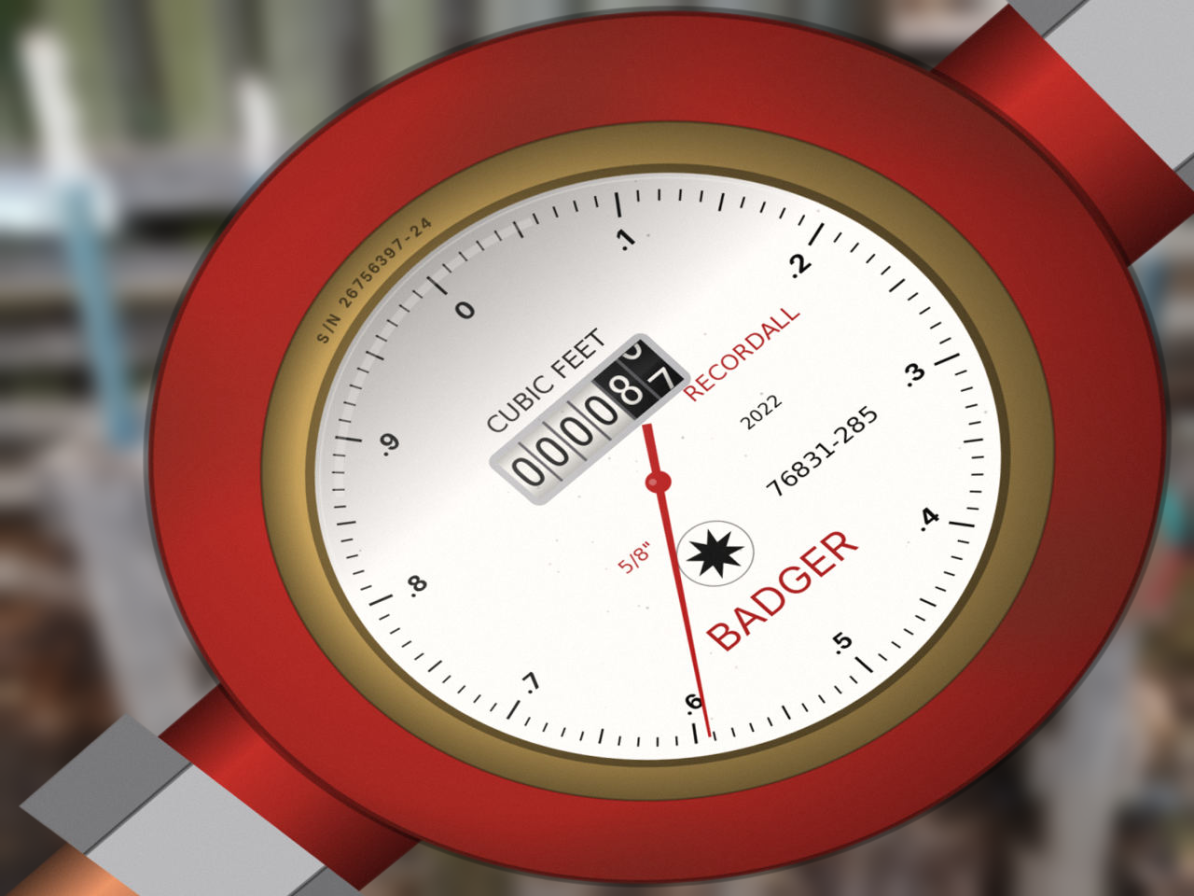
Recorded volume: 86.59,ft³
